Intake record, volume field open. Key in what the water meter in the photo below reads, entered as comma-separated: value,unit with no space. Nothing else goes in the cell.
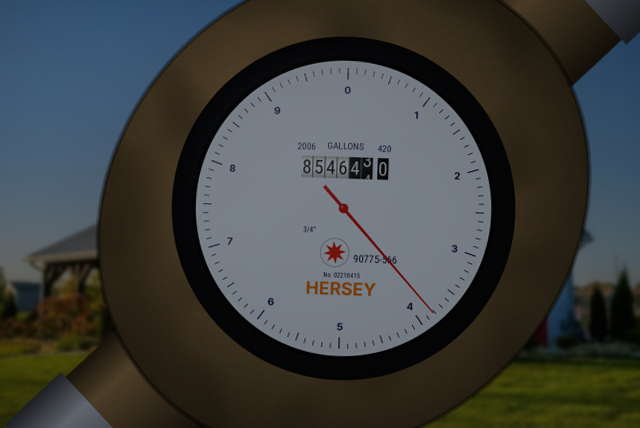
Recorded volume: 8546433.8,gal
